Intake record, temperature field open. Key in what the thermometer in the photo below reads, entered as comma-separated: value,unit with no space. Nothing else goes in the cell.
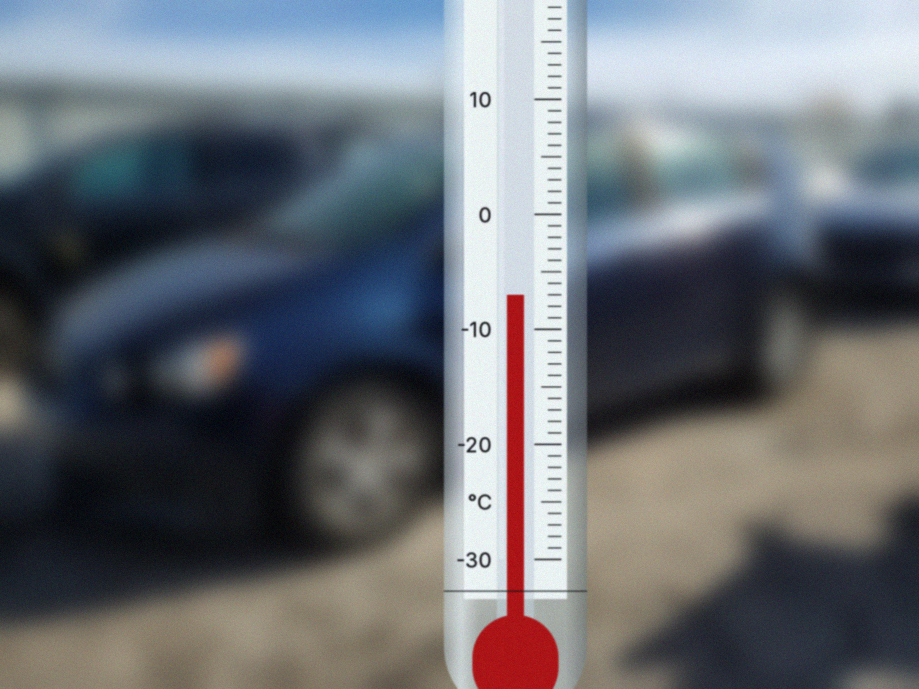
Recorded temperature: -7,°C
